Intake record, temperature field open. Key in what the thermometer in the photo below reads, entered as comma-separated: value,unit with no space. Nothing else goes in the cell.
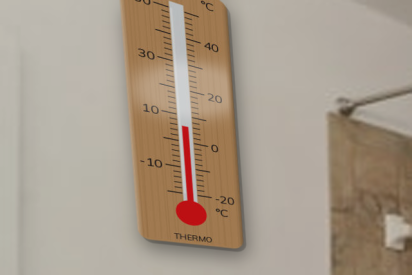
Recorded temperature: 6,°C
